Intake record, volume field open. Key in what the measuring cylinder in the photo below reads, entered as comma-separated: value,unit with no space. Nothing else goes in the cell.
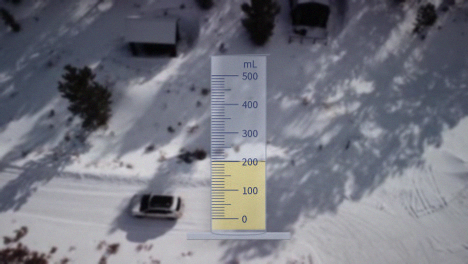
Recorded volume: 200,mL
